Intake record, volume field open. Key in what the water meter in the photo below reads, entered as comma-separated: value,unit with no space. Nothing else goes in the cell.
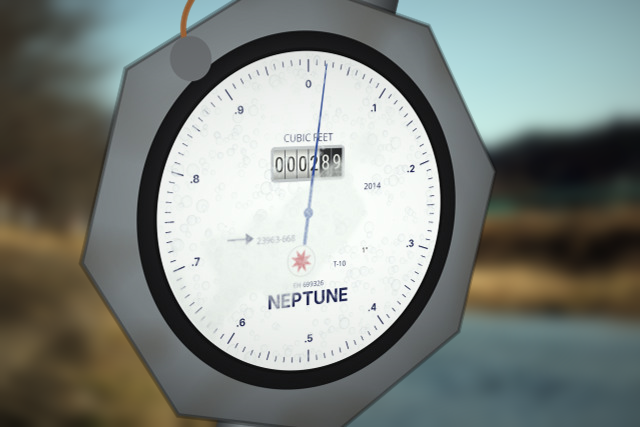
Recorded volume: 289.02,ft³
